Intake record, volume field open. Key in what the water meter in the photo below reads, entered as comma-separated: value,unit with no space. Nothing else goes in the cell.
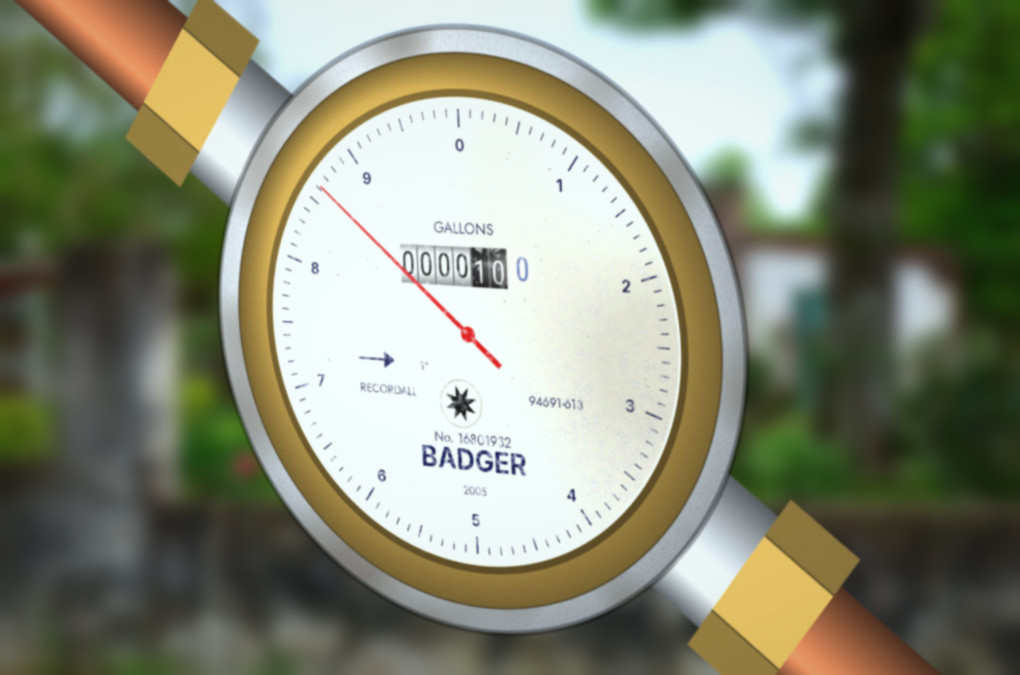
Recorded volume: 98.6,gal
